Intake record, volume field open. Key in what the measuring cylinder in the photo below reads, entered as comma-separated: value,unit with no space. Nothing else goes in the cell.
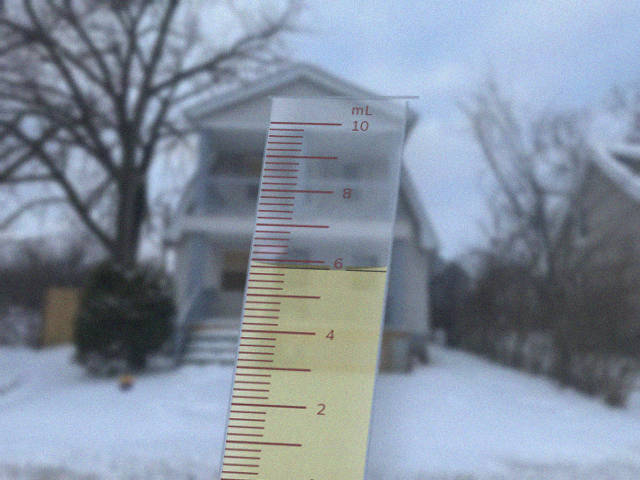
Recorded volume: 5.8,mL
